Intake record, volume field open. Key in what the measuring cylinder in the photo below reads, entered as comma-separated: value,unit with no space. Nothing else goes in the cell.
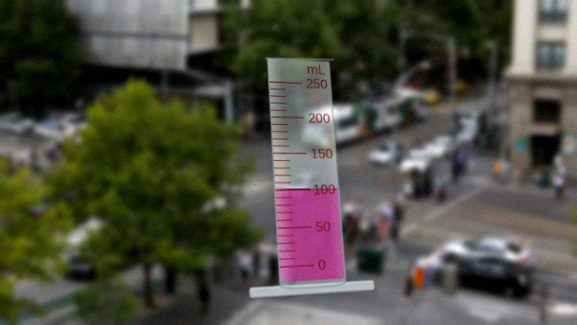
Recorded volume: 100,mL
